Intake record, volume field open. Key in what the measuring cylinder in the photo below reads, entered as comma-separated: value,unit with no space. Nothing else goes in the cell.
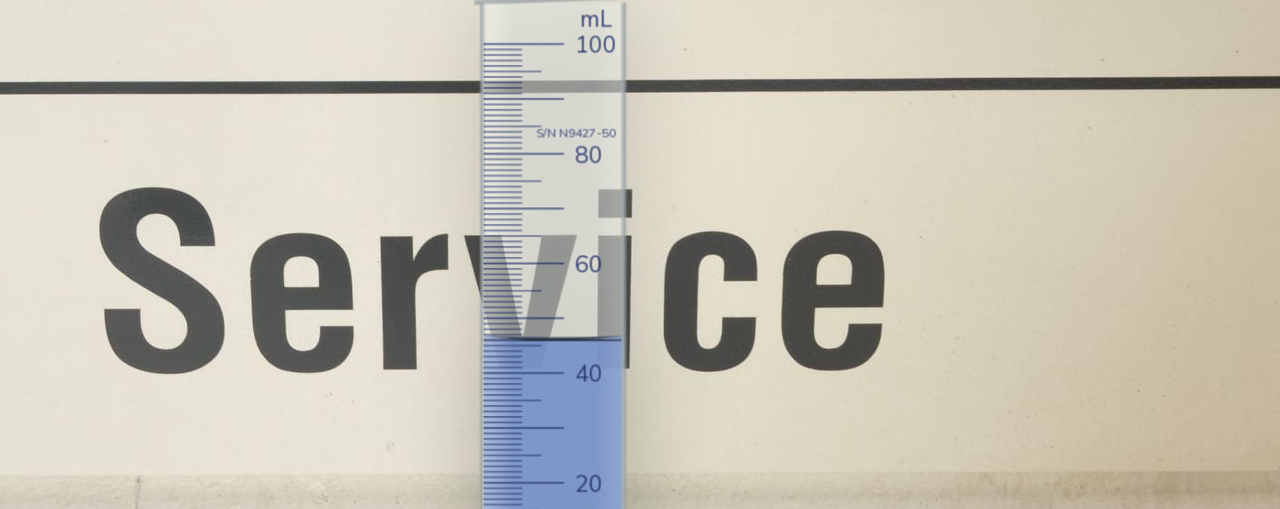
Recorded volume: 46,mL
